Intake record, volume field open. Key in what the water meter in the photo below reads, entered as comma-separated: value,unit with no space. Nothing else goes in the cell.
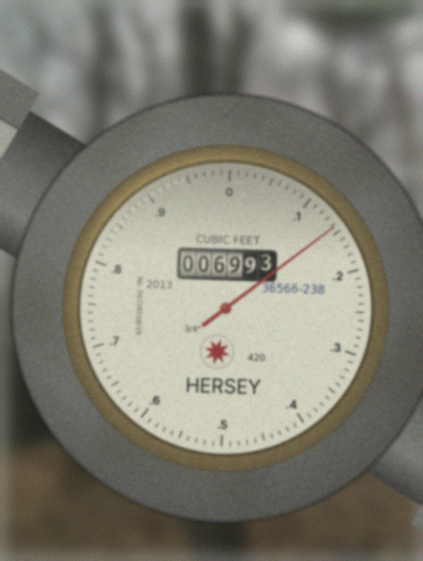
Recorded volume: 6993.14,ft³
